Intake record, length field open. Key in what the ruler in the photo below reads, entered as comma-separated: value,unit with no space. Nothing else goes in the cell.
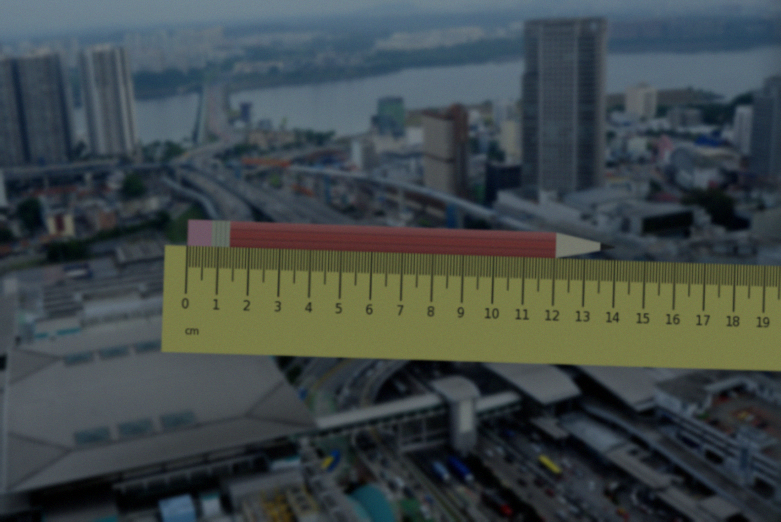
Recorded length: 14,cm
